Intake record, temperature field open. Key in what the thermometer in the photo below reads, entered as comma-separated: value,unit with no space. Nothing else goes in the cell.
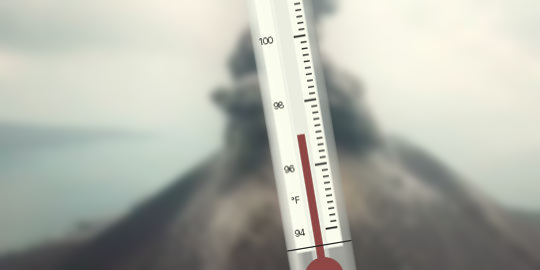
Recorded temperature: 97,°F
